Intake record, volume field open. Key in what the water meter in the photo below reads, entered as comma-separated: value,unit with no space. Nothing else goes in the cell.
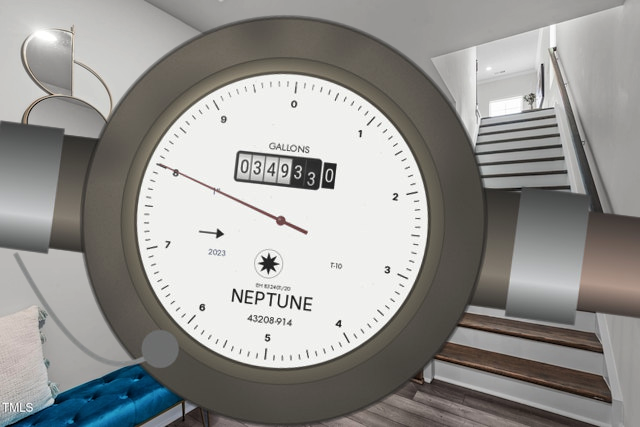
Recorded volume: 349328.0,gal
